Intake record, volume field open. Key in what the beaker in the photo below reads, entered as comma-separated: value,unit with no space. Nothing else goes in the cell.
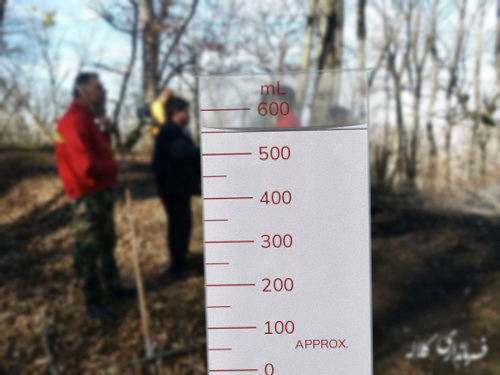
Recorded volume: 550,mL
